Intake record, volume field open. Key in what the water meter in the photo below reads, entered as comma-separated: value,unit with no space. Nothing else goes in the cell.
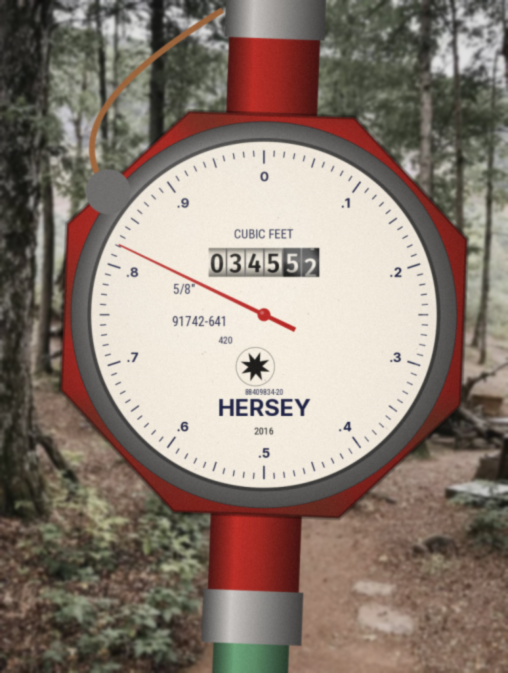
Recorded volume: 34551.82,ft³
